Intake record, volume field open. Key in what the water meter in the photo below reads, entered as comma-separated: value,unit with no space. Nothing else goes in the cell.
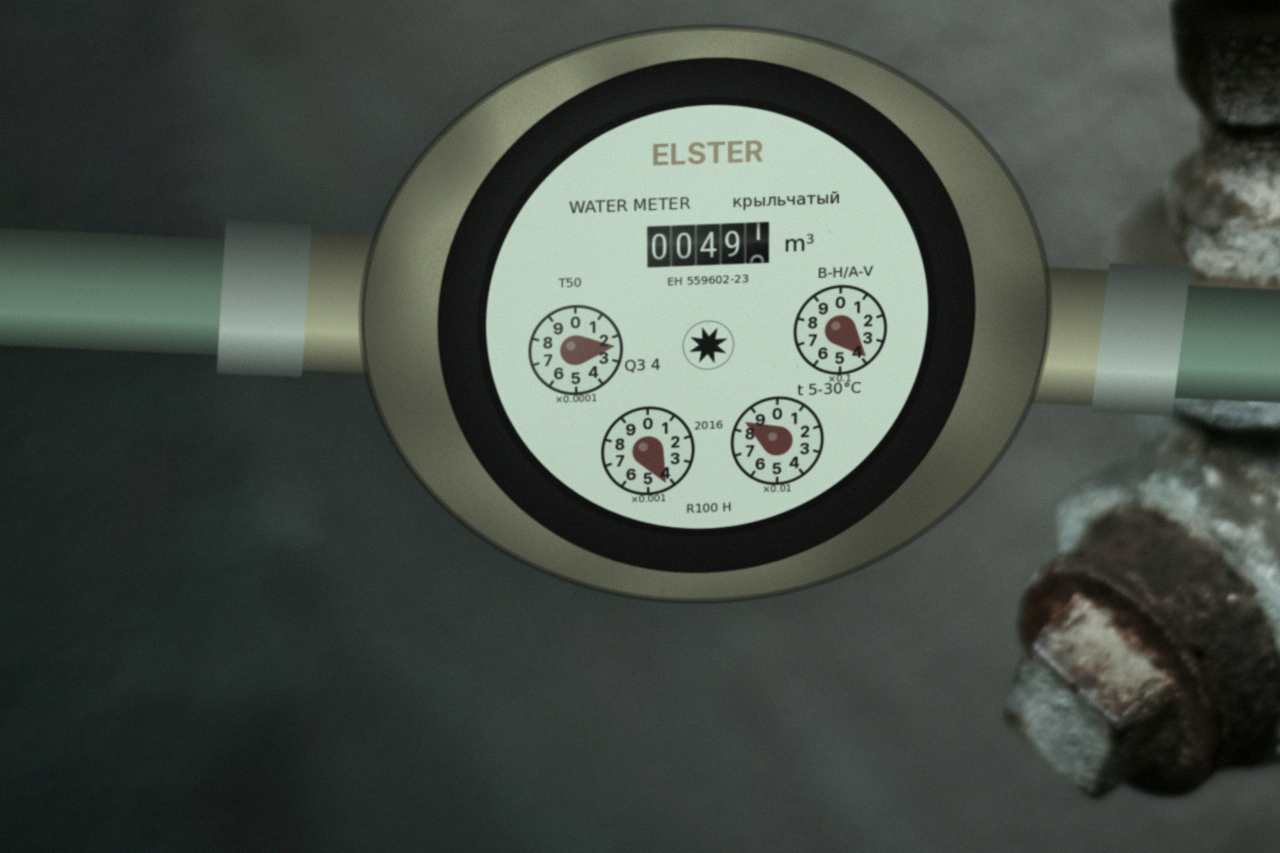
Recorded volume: 491.3842,m³
